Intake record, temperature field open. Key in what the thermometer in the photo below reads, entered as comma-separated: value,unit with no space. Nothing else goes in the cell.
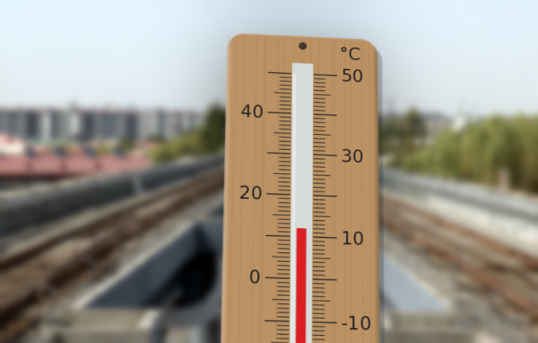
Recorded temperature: 12,°C
